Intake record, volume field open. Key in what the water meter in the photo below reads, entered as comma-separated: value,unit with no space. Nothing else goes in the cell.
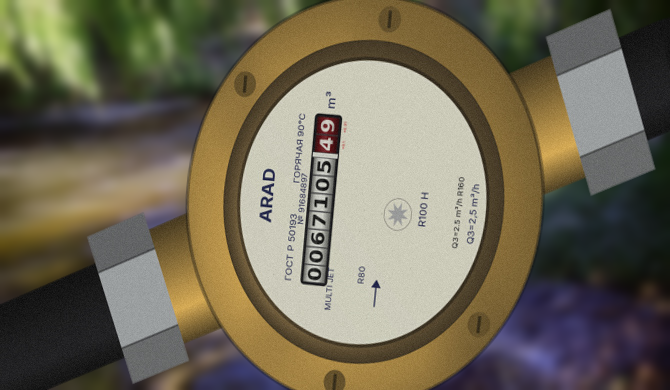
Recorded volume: 67105.49,m³
